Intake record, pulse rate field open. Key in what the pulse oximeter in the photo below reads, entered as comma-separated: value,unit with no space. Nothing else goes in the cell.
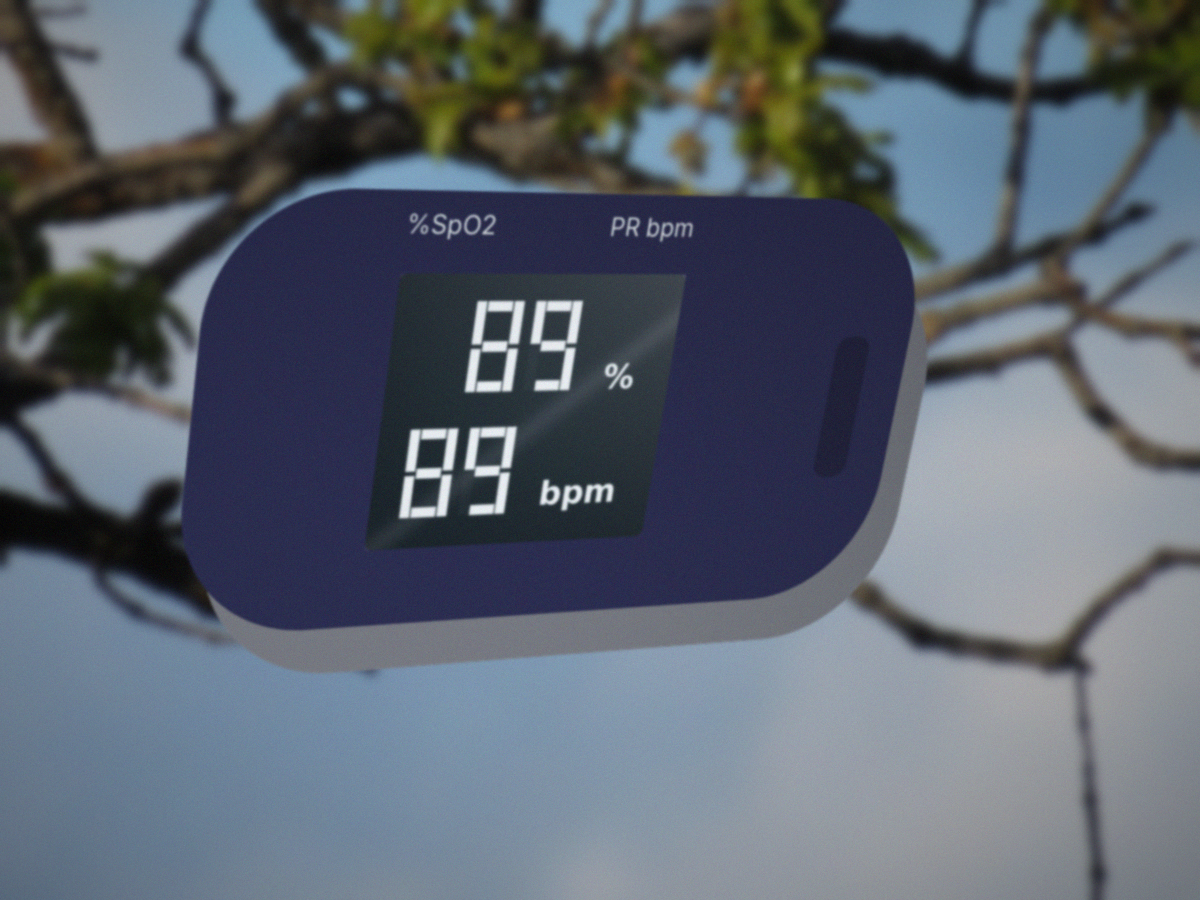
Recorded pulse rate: 89,bpm
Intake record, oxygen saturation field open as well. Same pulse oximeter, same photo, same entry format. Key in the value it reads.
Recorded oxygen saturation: 89,%
